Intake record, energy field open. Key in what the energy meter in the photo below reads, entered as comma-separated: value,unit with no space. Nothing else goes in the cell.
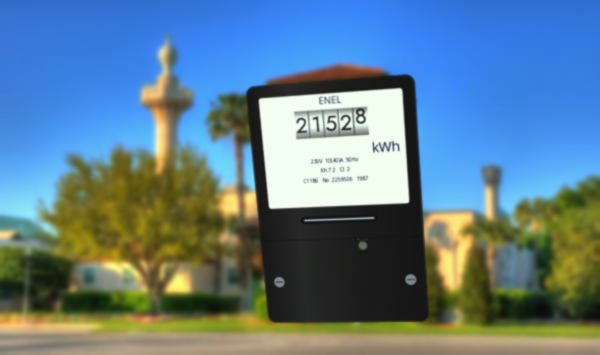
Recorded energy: 21528,kWh
